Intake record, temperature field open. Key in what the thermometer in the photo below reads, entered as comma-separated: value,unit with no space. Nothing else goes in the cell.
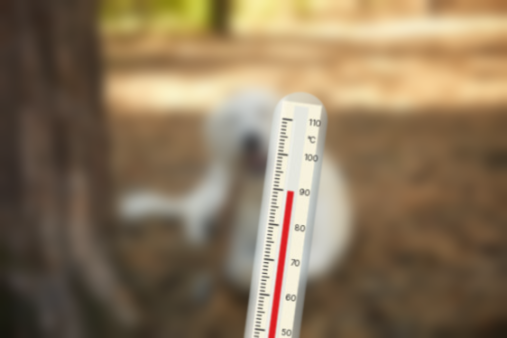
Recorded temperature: 90,°C
